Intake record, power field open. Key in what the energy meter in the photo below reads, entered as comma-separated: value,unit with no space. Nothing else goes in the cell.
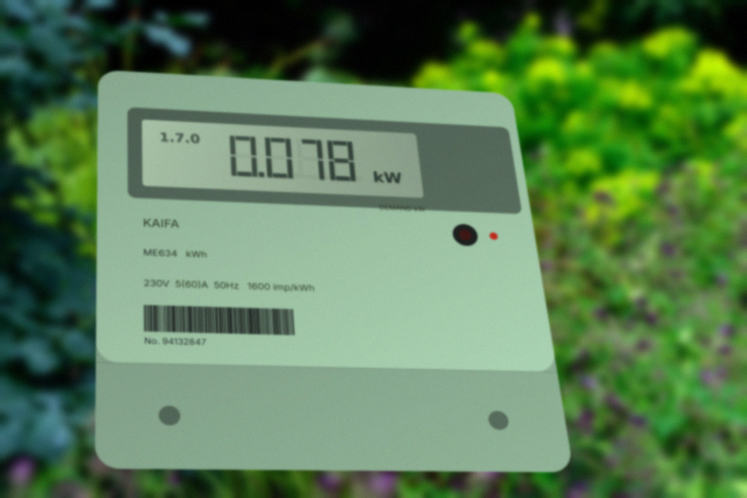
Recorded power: 0.078,kW
